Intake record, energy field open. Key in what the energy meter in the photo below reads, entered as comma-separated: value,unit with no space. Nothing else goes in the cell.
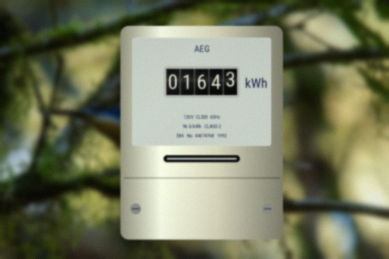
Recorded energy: 1643,kWh
